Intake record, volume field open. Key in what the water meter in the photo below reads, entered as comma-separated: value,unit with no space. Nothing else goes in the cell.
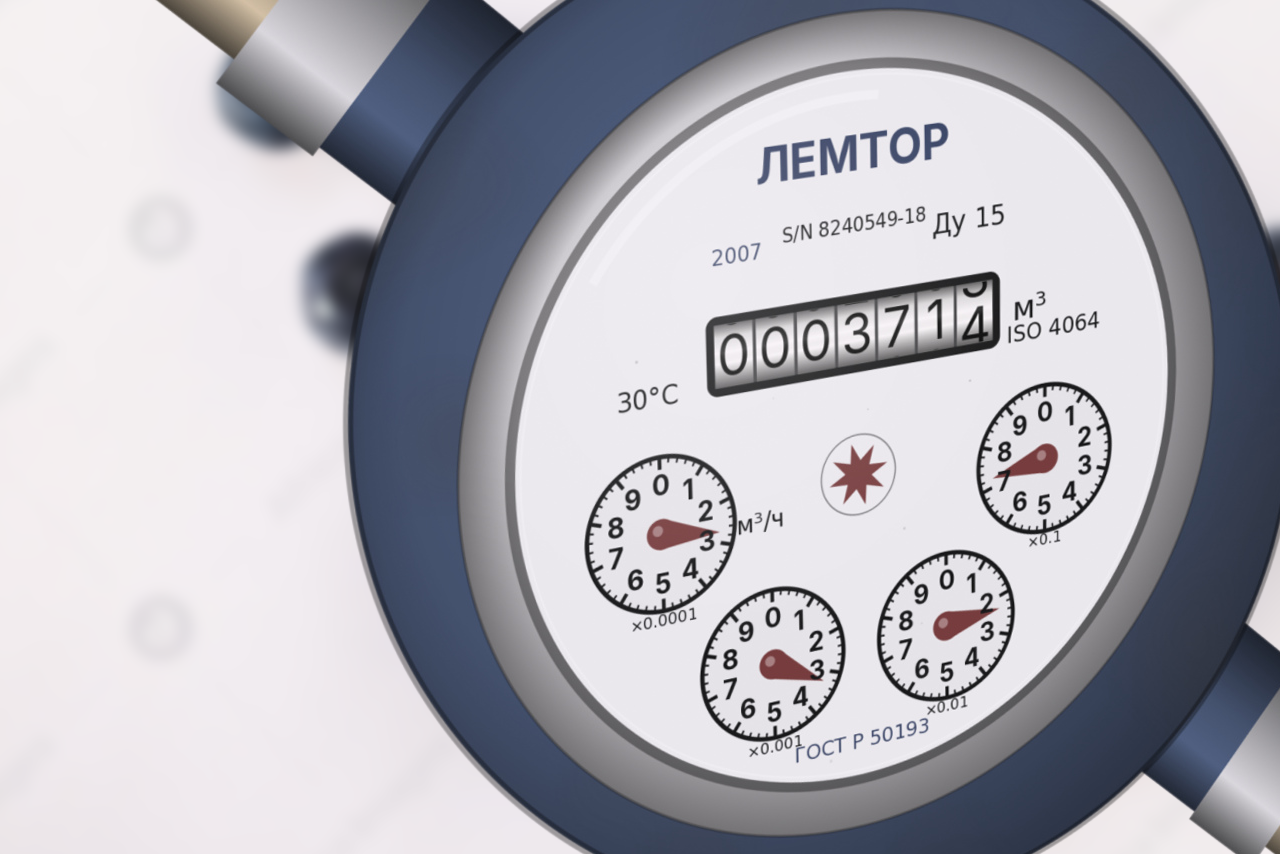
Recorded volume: 3713.7232,m³
